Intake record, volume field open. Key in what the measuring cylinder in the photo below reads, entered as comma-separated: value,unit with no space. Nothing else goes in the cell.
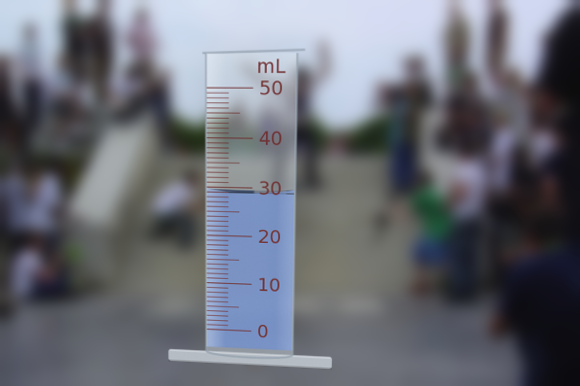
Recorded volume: 29,mL
